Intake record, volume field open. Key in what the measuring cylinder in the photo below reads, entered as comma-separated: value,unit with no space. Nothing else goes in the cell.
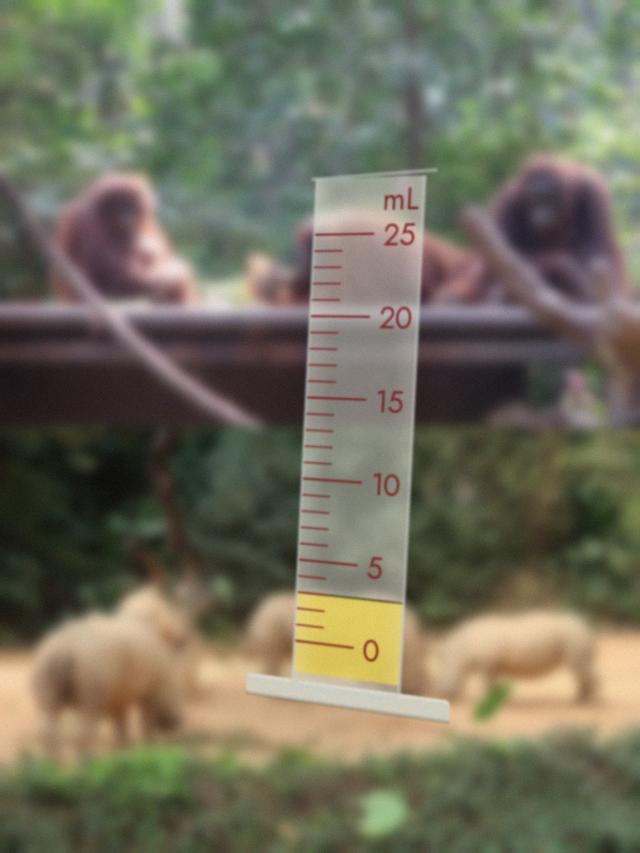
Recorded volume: 3,mL
